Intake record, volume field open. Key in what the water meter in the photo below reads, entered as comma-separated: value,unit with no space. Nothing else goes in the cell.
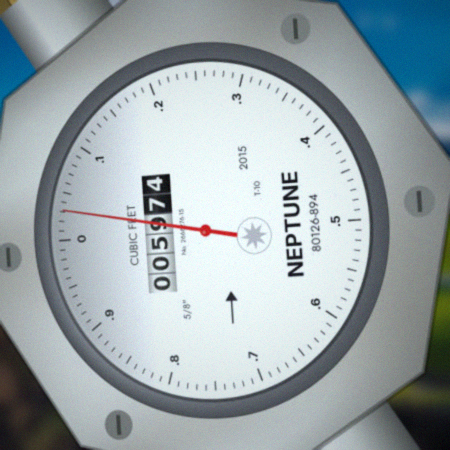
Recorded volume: 5974.03,ft³
